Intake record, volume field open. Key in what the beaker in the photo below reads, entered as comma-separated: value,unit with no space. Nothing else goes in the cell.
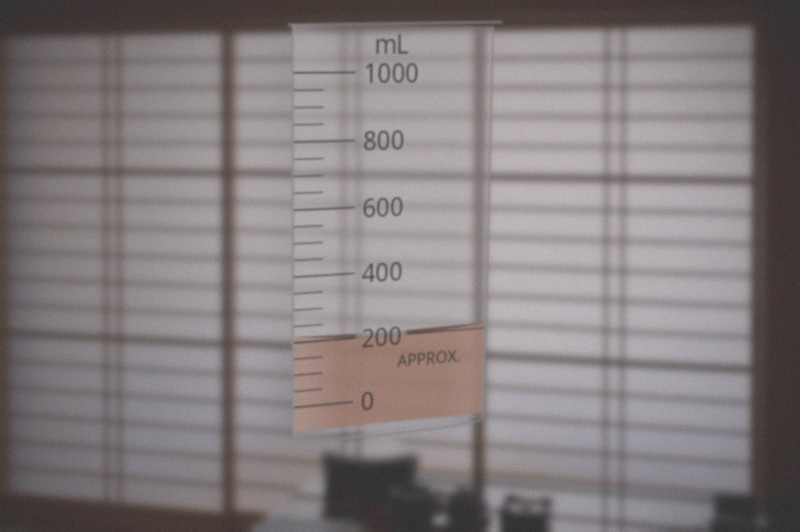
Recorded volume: 200,mL
